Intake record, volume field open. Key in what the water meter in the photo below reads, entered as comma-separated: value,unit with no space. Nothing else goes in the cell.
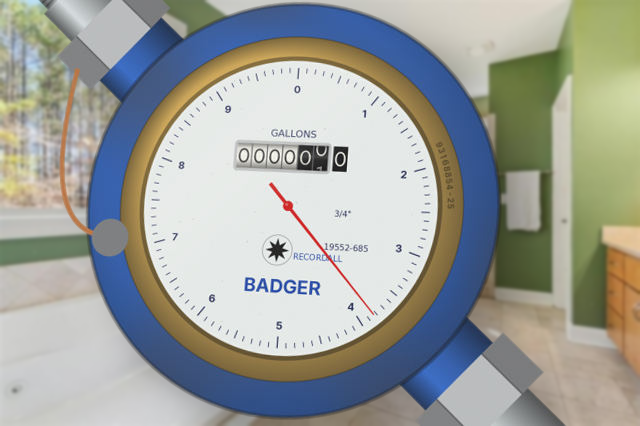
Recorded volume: 3.8,gal
